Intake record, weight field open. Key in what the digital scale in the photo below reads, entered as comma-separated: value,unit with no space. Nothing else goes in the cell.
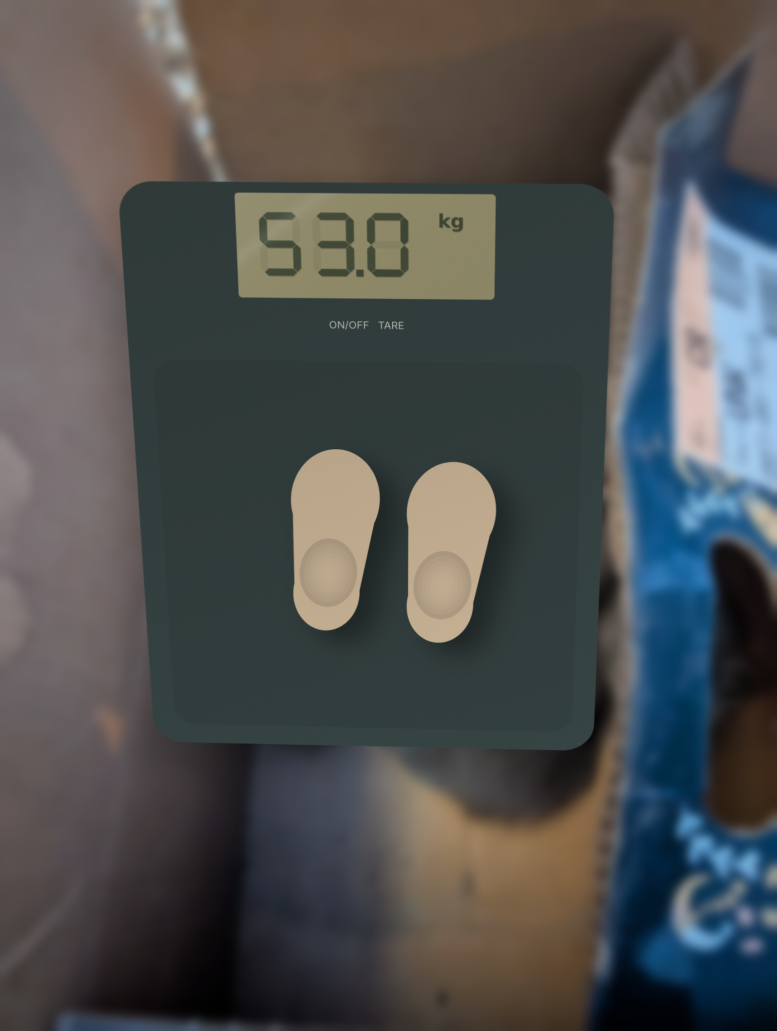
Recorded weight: 53.0,kg
